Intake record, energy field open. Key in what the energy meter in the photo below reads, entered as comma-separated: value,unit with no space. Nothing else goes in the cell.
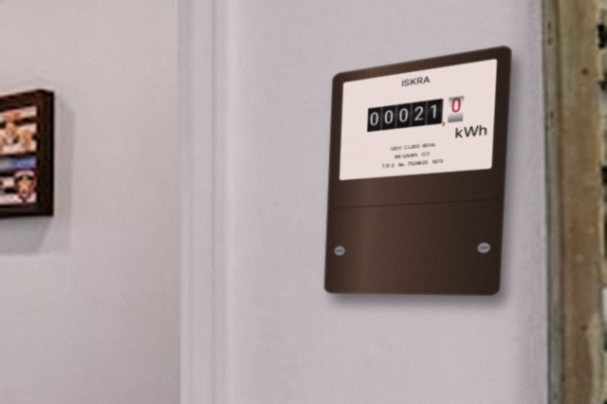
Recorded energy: 21.0,kWh
